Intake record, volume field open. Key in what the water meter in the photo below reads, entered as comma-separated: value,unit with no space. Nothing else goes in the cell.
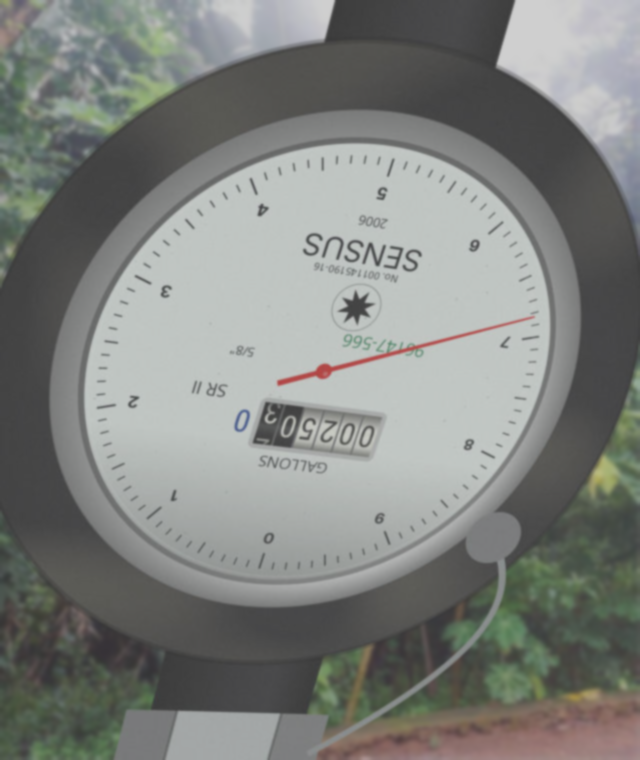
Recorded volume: 25026.8,gal
